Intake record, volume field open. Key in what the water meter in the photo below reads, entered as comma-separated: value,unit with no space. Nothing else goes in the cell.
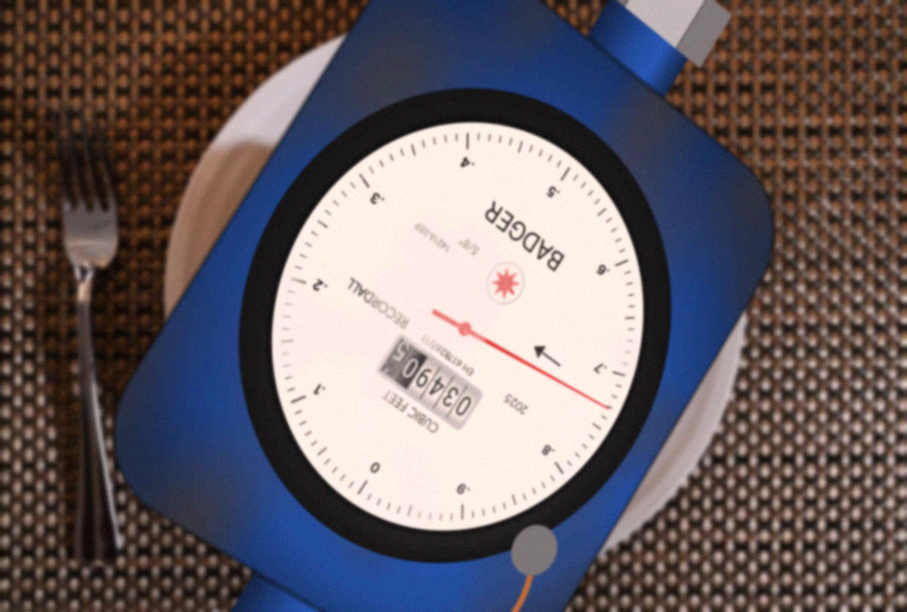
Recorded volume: 34904.73,ft³
